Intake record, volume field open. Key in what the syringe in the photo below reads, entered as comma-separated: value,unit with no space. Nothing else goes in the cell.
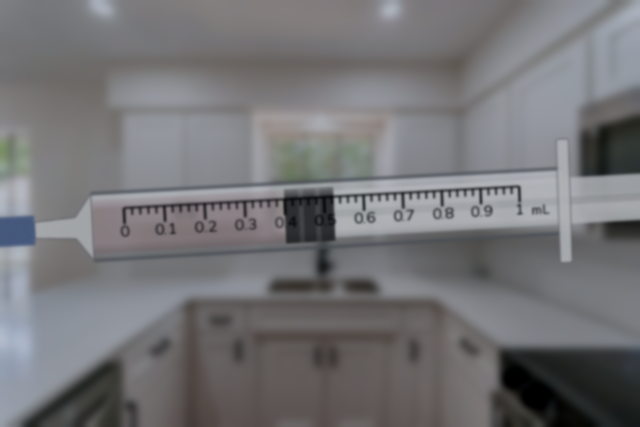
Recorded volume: 0.4,mL
